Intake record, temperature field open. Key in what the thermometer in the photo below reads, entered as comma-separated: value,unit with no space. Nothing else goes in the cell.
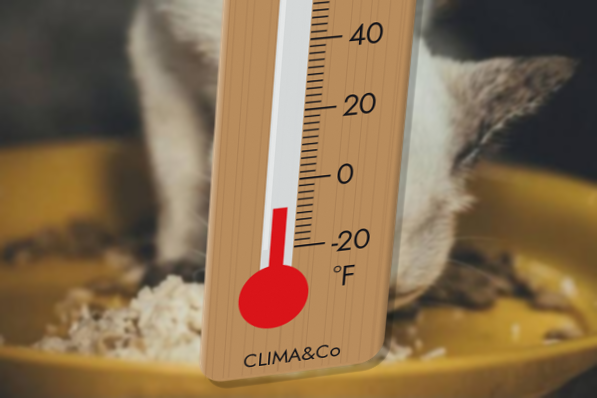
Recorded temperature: -8,°F
